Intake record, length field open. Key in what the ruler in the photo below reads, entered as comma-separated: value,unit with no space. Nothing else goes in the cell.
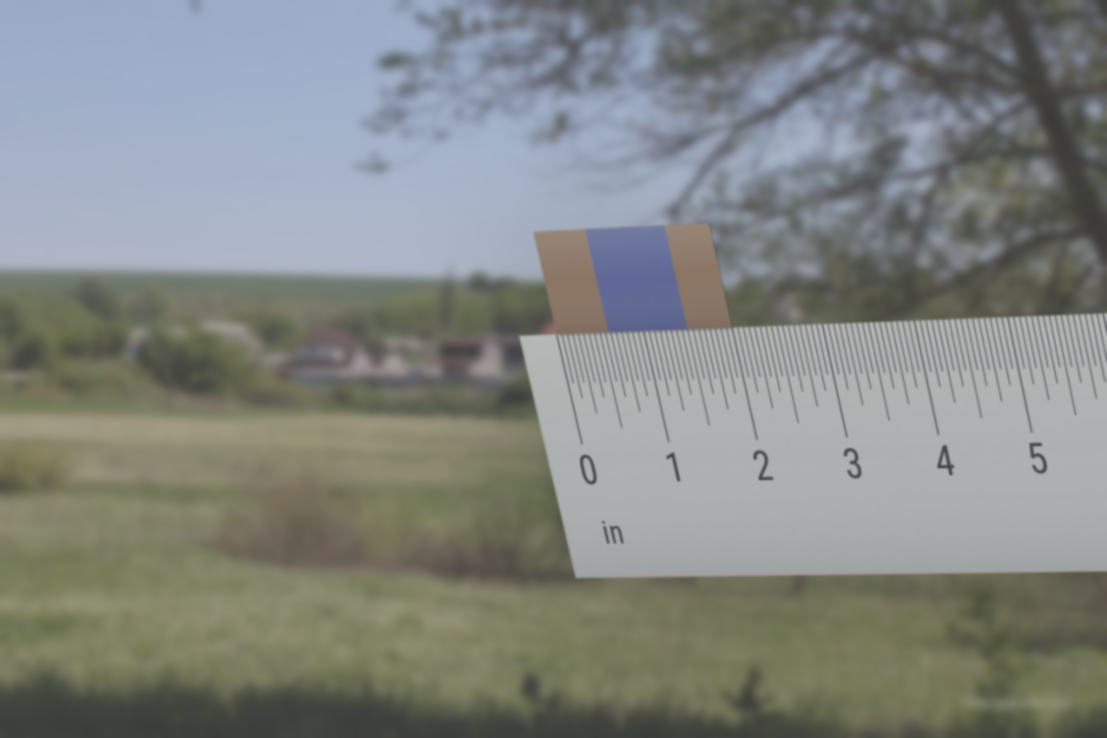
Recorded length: 2,in
